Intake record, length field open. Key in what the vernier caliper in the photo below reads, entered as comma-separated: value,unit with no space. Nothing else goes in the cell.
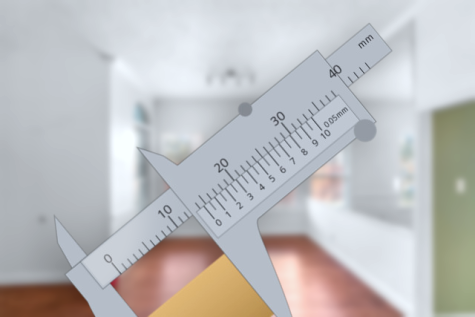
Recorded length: 14.6,mm
